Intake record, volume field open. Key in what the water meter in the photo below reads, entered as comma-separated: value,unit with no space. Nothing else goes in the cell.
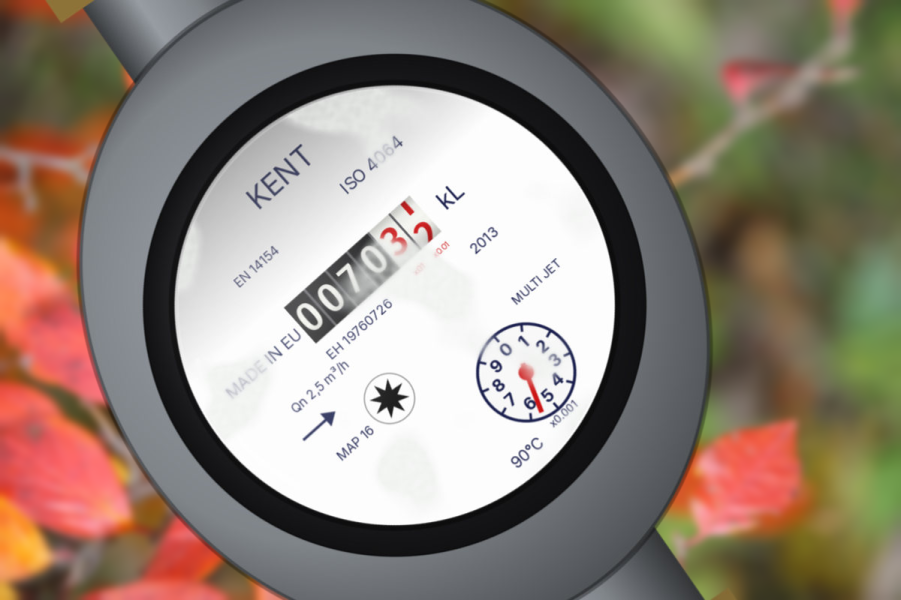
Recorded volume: 70.315,kL
